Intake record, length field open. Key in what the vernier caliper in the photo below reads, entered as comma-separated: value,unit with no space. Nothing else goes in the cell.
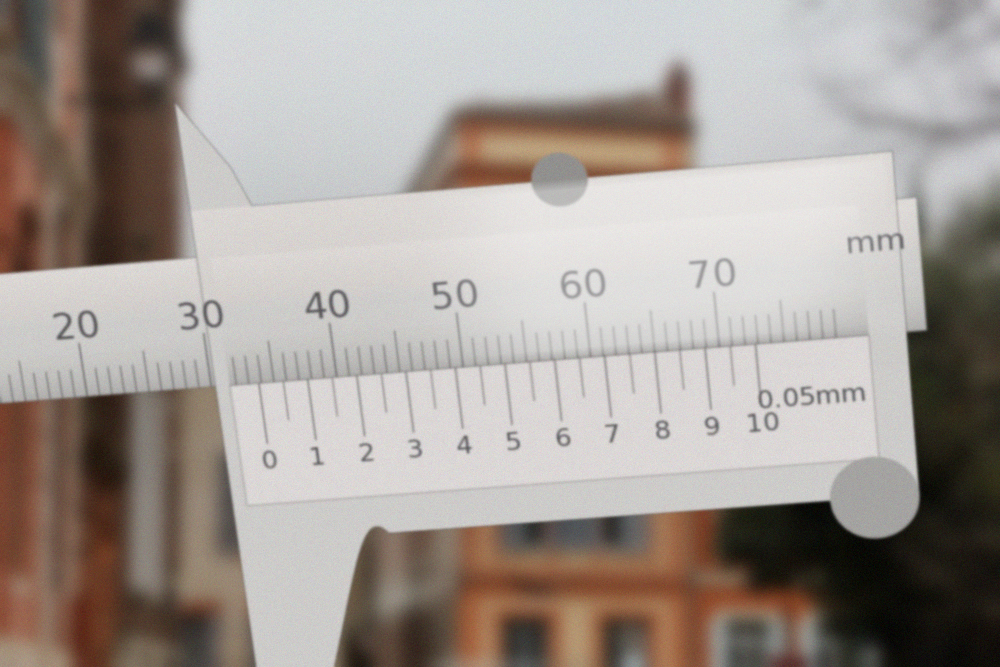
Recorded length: 33.8,mm
